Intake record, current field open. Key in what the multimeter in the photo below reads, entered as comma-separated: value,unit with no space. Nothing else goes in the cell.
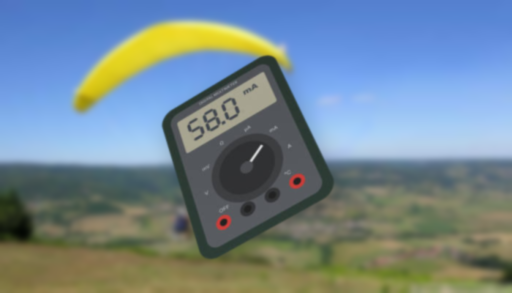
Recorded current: 58.0,mA
